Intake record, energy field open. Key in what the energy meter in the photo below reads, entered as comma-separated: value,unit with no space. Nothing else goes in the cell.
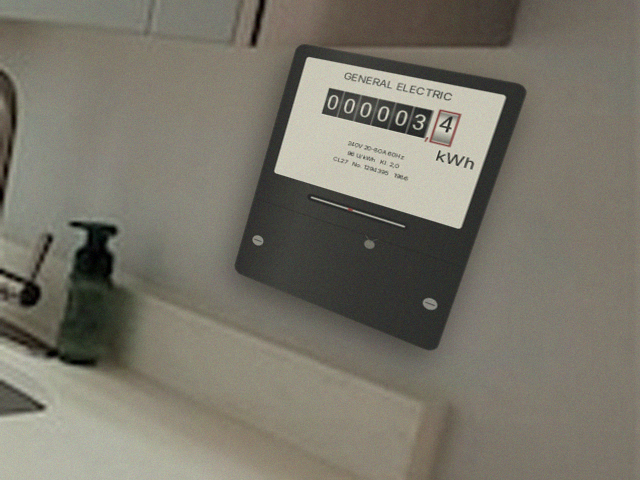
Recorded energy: 3.4,kWh
